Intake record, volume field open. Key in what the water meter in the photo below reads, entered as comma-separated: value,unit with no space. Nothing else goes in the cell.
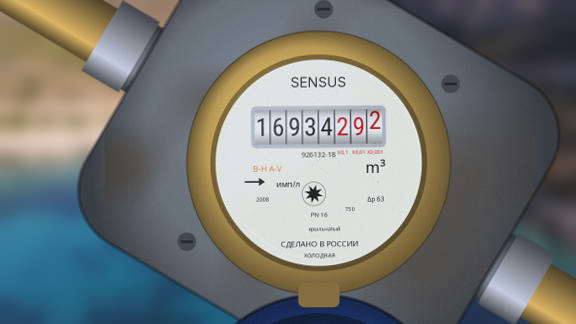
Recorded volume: 16934.292,m³
